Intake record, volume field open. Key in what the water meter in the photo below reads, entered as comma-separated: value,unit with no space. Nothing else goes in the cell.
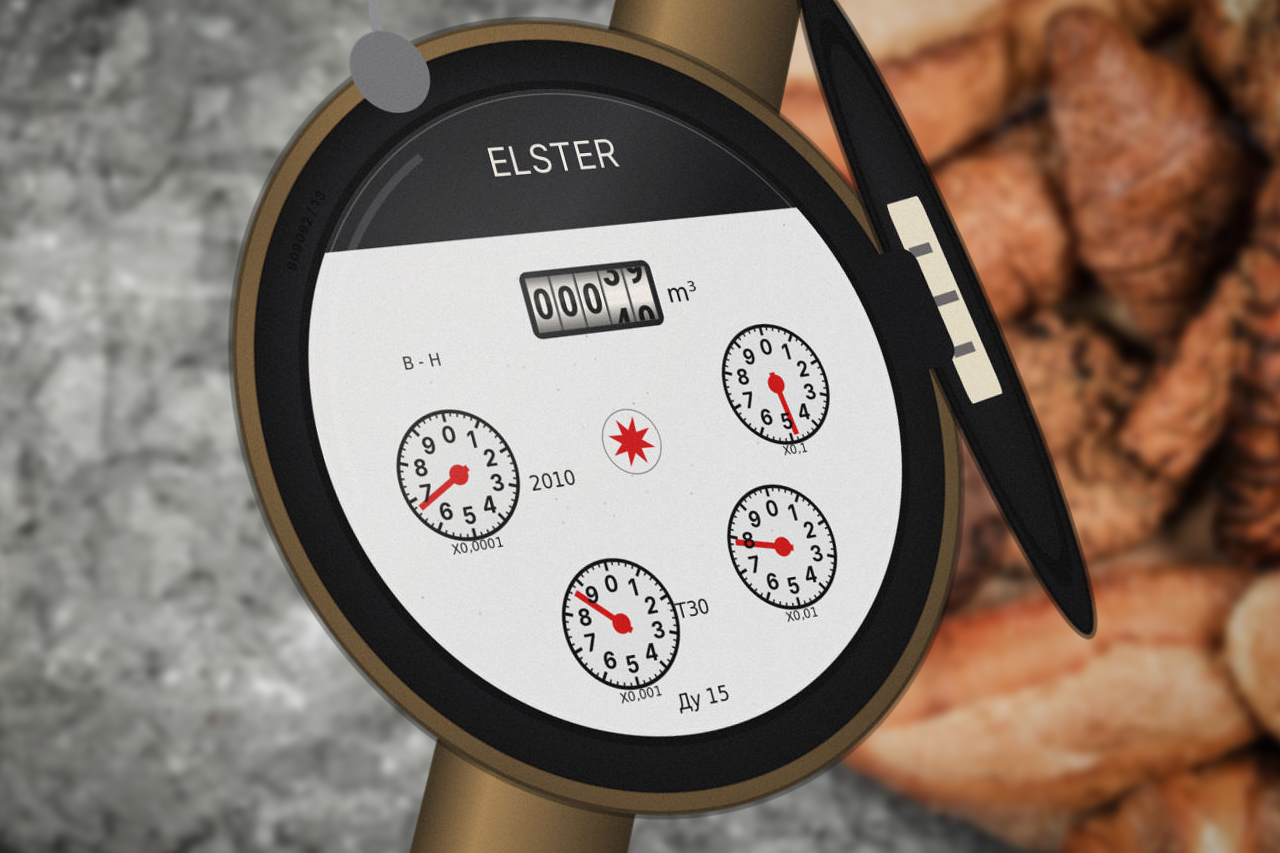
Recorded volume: 39.4786,m³
